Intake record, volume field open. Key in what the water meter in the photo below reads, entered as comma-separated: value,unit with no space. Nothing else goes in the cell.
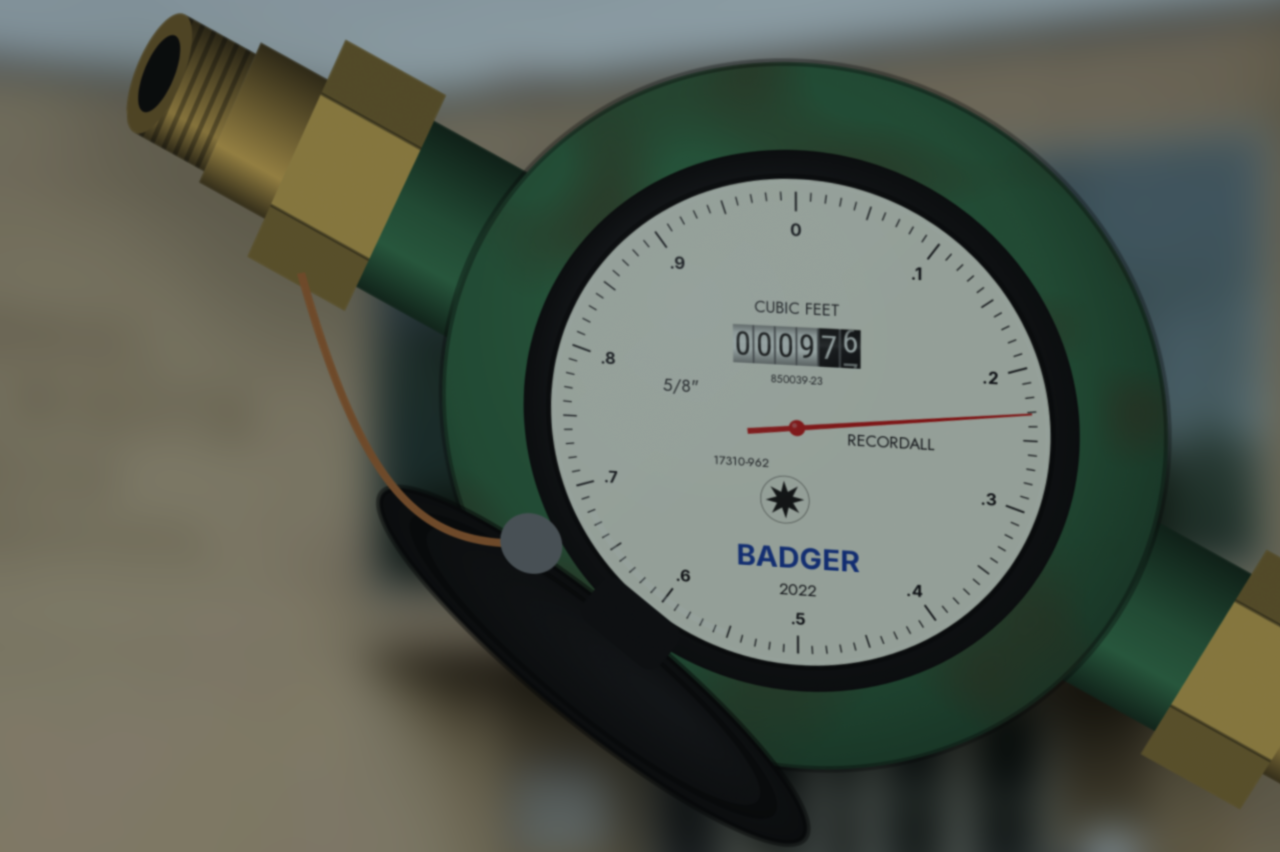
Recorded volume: 976.23,ft³
